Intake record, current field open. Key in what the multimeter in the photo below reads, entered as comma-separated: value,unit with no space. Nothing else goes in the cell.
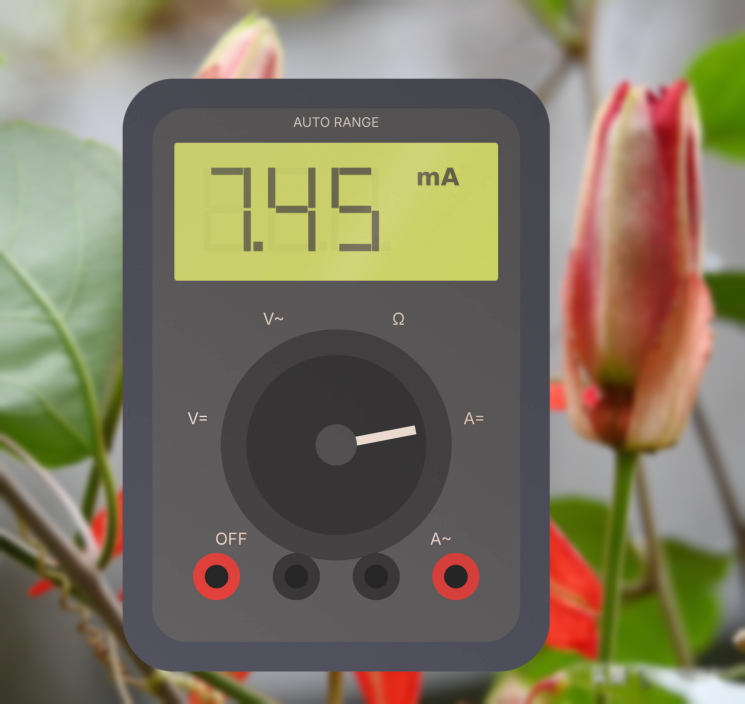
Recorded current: 7.45,mA
